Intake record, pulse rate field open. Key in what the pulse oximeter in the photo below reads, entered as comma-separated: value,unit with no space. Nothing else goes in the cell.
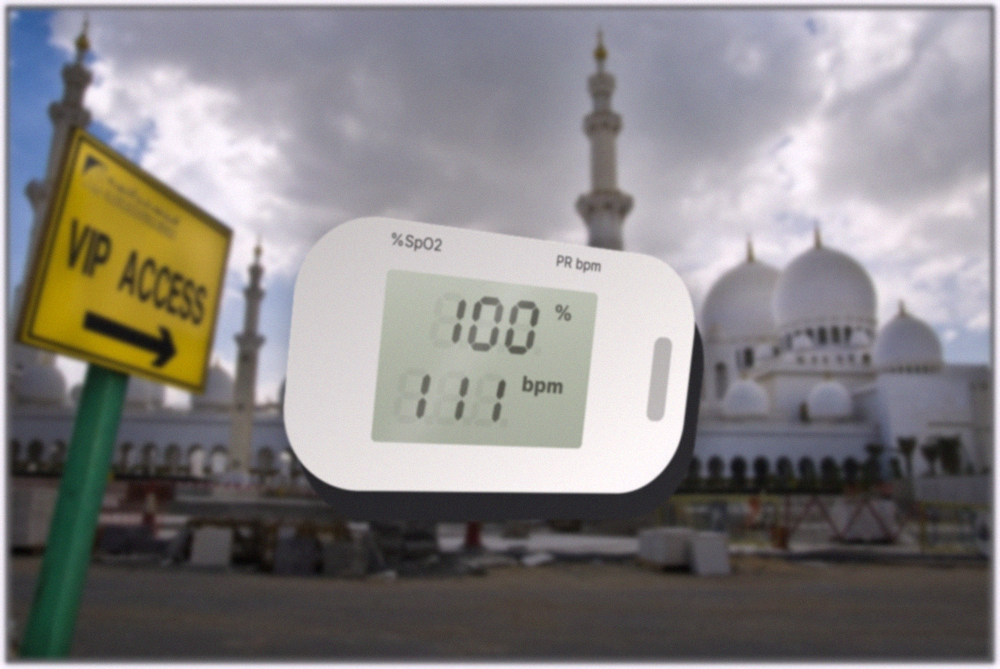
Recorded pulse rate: 111,bpm
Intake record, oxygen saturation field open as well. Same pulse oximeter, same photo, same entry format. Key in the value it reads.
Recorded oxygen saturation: 100,%
